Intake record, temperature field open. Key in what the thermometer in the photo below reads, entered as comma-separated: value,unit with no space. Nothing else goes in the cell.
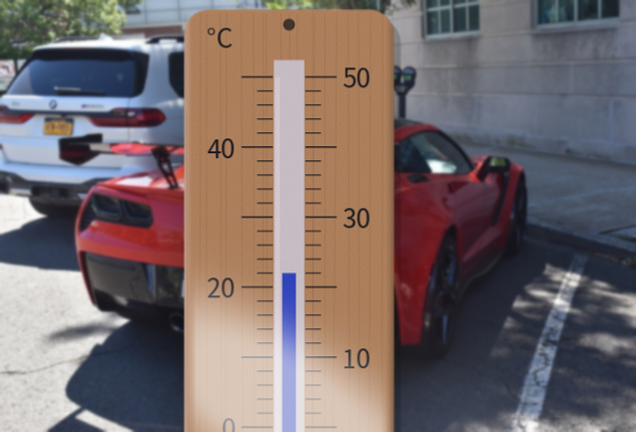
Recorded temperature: 22,°C
